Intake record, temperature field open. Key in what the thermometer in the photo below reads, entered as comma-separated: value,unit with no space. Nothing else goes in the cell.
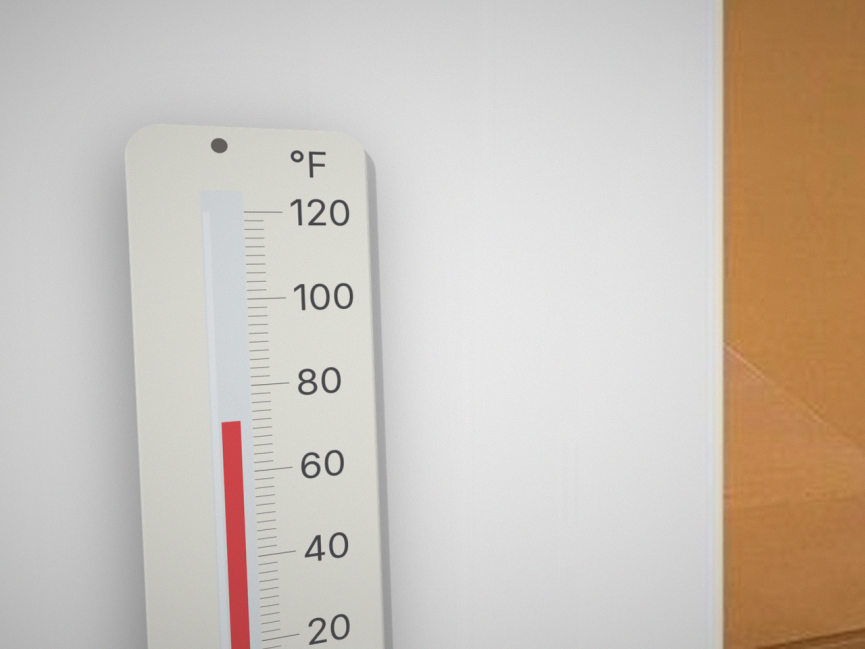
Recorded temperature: 72,°F
